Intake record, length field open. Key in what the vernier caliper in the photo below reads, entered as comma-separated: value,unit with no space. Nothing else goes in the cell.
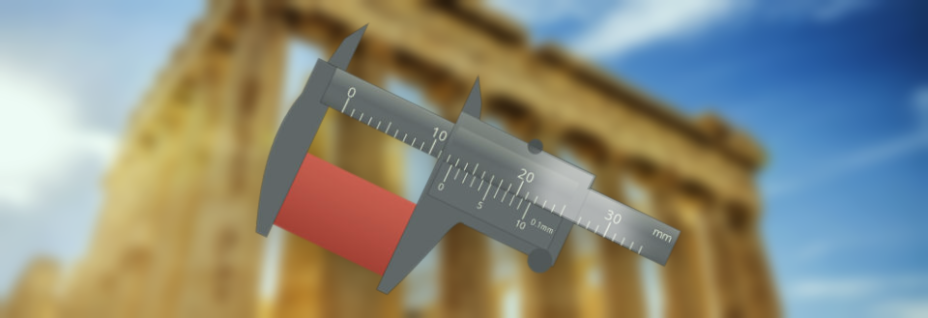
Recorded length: 12.6,mm
